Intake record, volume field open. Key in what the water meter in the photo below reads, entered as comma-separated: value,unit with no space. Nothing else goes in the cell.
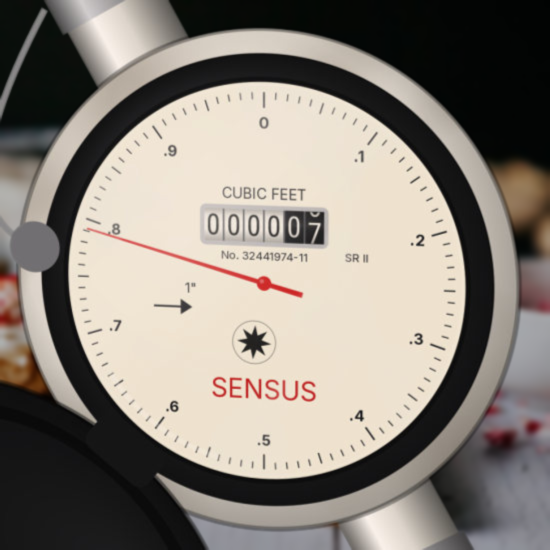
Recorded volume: 6.79,ft³
